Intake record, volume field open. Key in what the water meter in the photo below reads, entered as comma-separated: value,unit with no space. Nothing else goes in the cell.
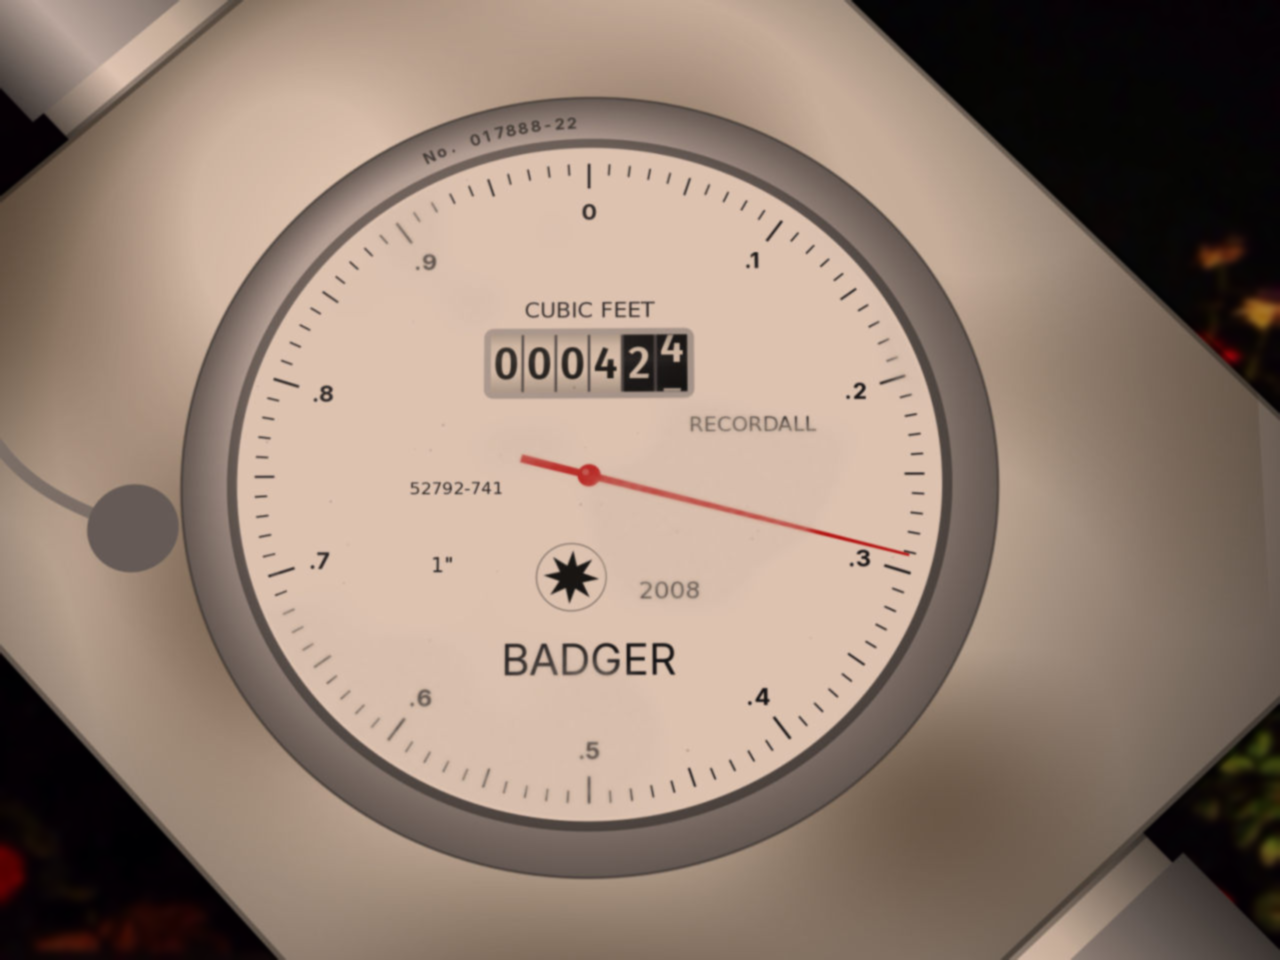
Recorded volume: 424.29,ft³
